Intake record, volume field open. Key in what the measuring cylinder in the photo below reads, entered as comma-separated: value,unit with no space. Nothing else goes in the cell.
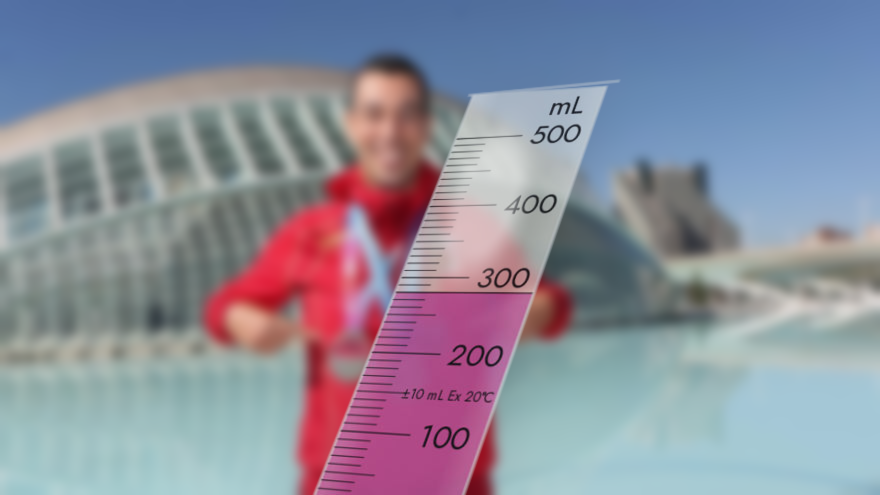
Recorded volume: 280,mL
